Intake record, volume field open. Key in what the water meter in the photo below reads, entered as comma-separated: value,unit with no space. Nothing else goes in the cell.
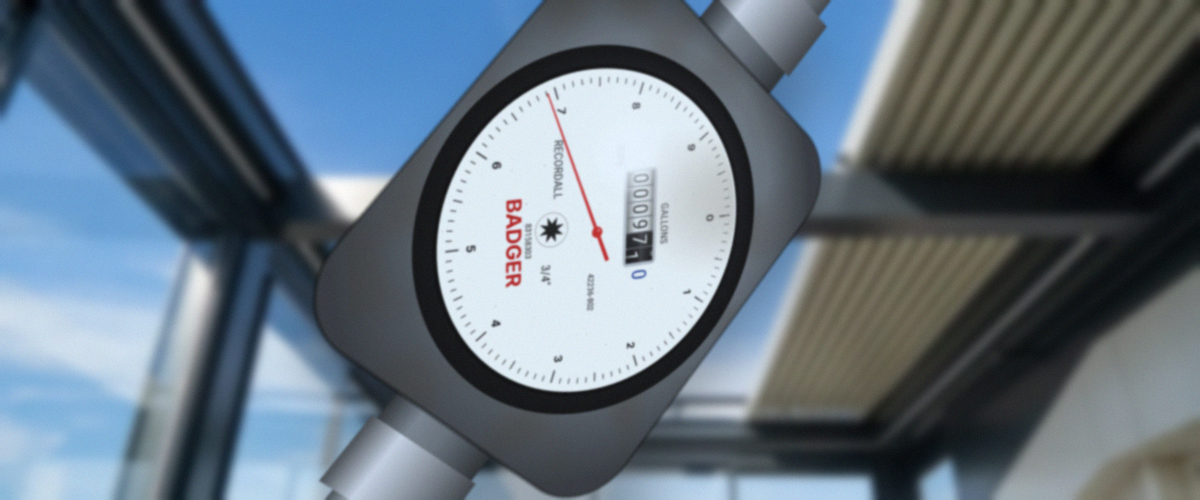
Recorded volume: 9706.9,gal
